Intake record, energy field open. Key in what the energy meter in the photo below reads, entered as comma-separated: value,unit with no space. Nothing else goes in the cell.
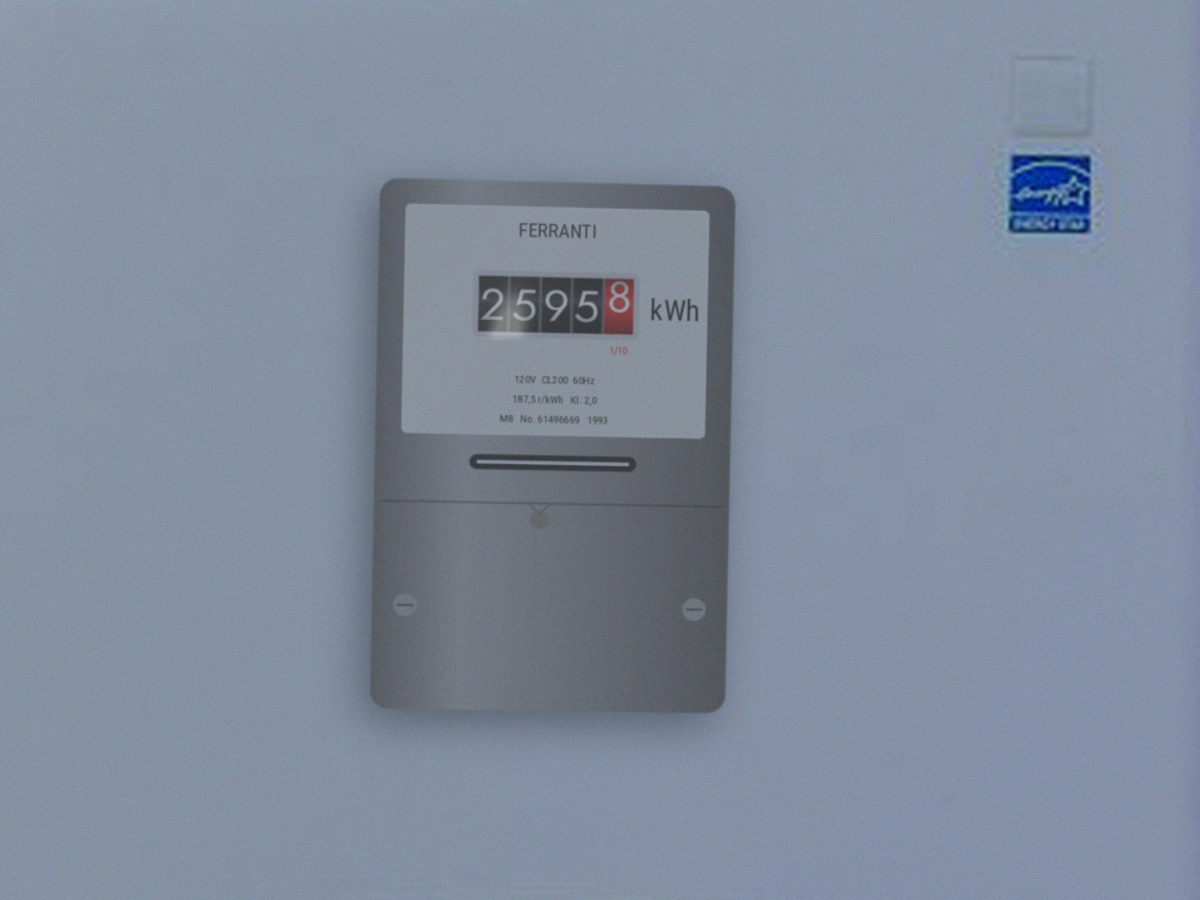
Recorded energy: 2595.8,kWh
